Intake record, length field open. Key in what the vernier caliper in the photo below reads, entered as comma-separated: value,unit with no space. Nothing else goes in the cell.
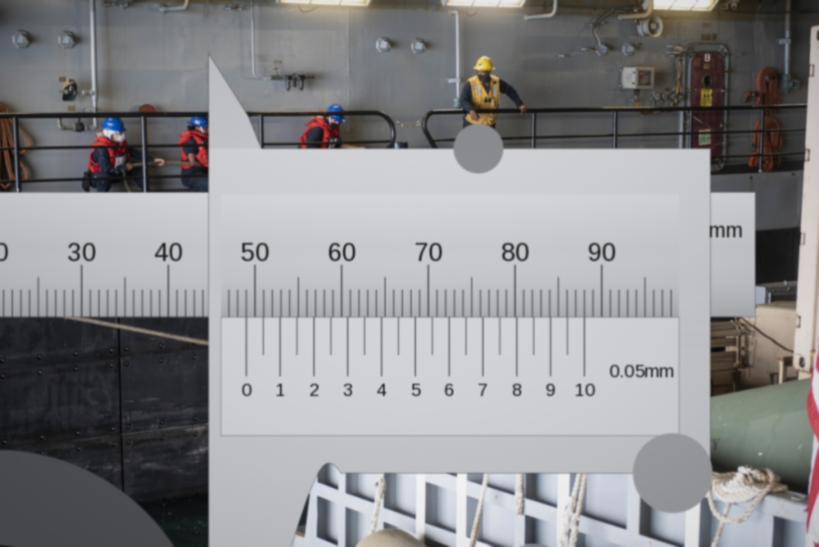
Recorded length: 49.0,mm
